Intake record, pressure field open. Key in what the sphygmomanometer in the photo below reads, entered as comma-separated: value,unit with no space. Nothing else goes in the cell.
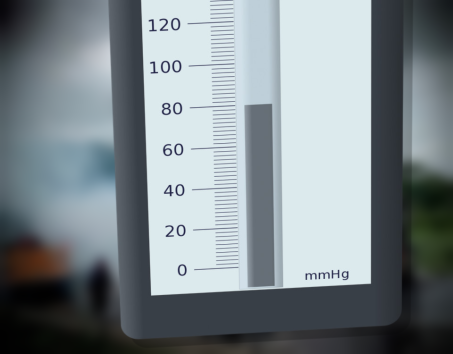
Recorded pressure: 80,mmHg
